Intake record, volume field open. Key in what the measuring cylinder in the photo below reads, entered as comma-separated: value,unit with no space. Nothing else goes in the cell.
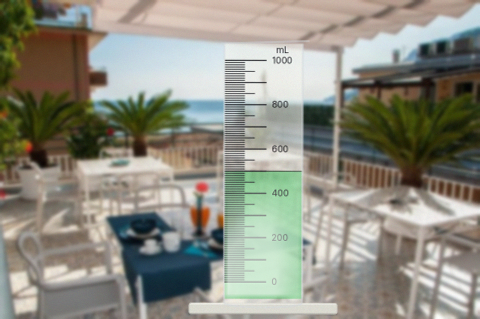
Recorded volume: 500,mL
